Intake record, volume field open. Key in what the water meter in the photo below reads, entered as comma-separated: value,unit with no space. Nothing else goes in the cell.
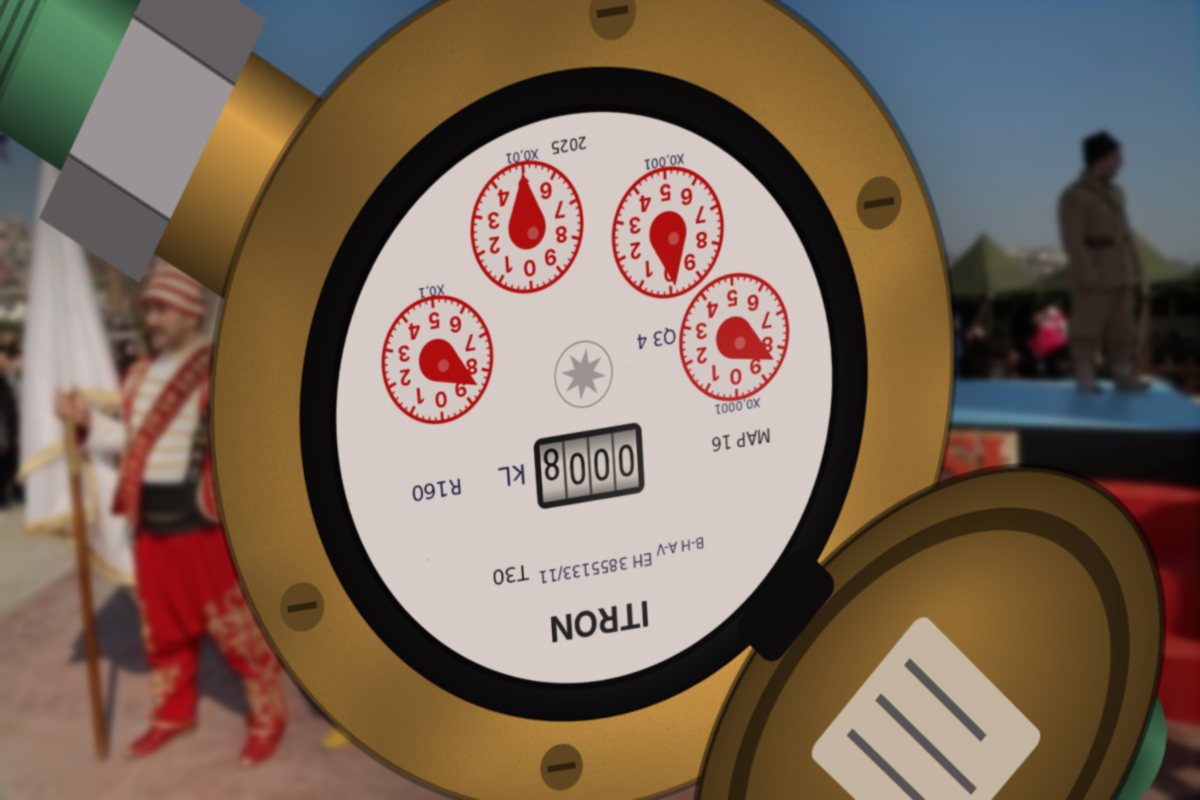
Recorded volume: 7.8498,kL
